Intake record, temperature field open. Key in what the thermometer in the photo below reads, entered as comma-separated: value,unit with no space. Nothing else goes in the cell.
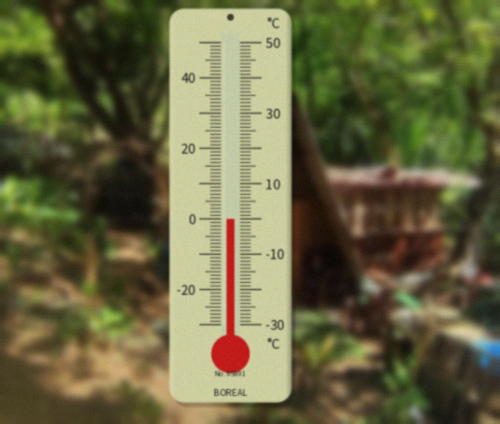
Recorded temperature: 0,°C
